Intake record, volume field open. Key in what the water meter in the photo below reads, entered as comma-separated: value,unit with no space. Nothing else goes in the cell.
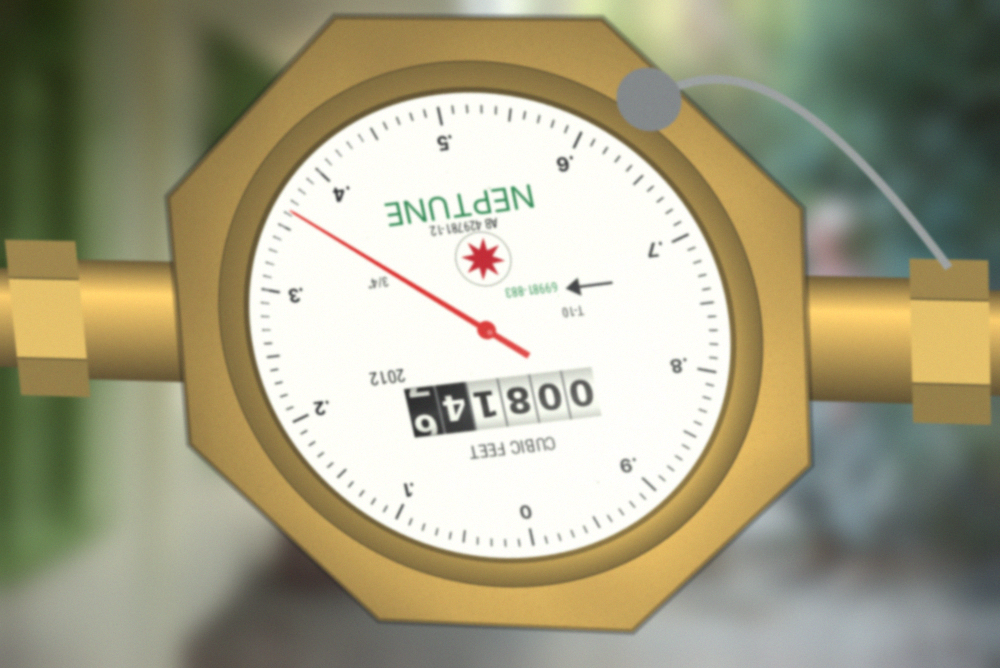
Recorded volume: 8146.36,ft³
